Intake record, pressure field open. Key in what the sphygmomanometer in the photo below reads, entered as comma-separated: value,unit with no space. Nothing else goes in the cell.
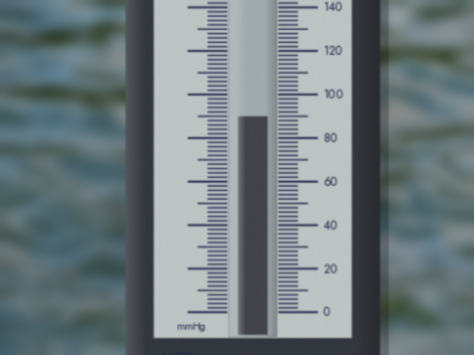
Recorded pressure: 90,mmHg
